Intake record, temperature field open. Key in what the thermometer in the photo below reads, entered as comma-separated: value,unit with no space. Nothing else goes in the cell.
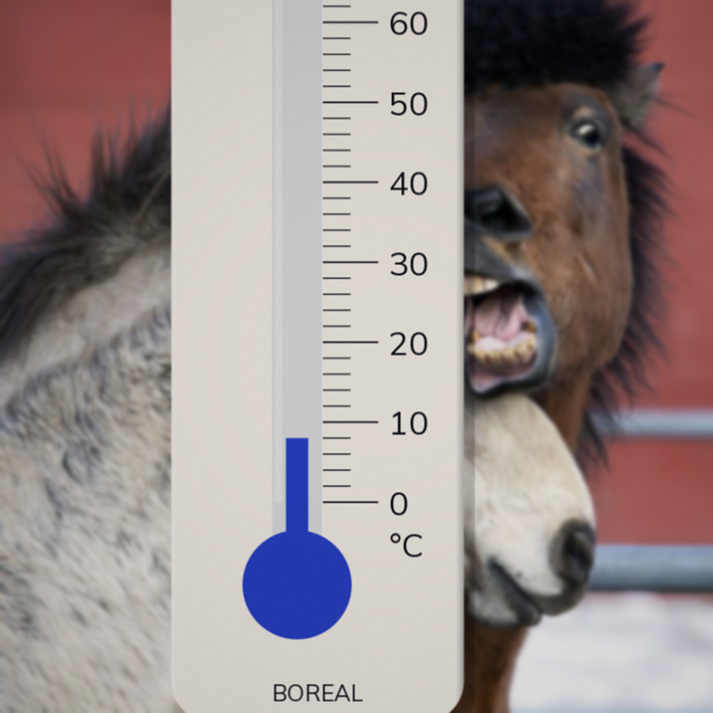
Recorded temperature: 8,°C
